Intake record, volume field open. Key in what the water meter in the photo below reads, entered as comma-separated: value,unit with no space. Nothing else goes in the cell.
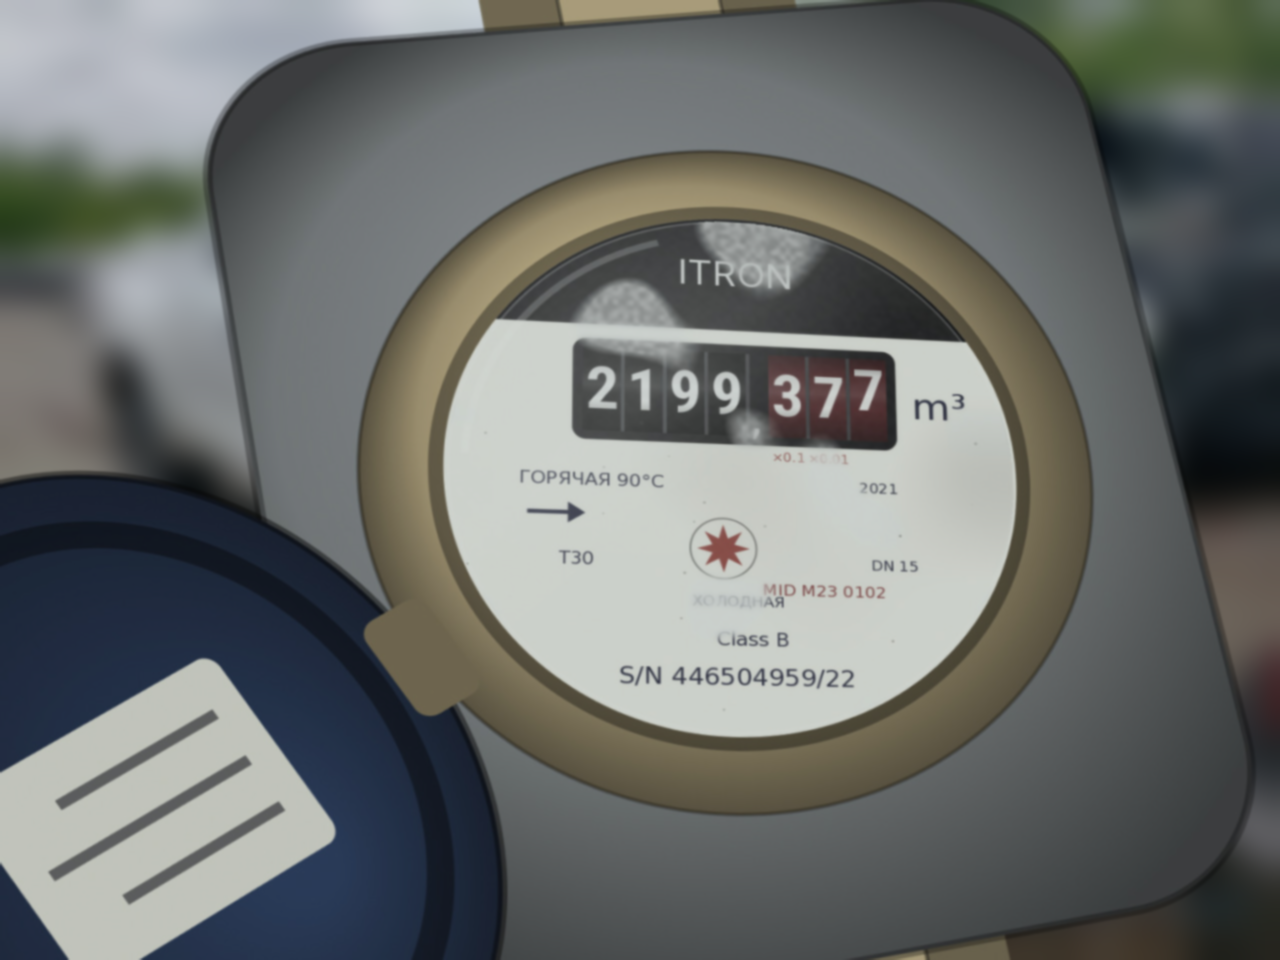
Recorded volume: 2199.377,m³
